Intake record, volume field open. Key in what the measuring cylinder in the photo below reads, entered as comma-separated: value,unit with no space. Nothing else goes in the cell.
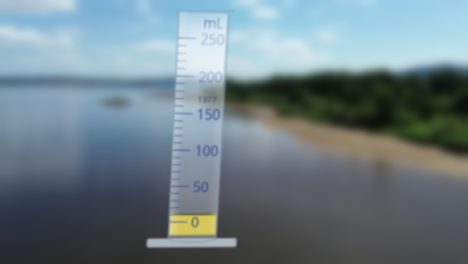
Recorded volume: 10,mL
